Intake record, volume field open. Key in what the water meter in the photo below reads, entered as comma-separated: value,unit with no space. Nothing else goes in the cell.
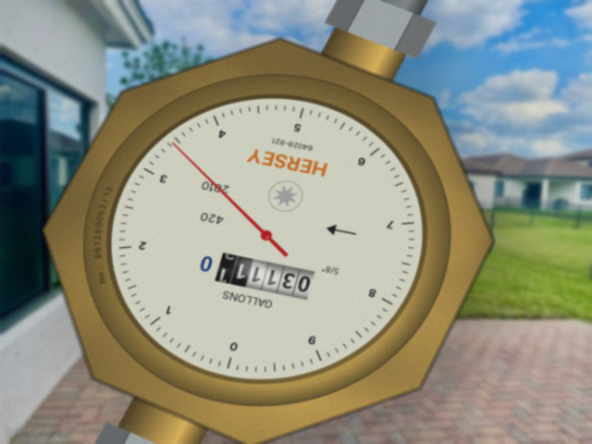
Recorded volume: 311113.4,gal
